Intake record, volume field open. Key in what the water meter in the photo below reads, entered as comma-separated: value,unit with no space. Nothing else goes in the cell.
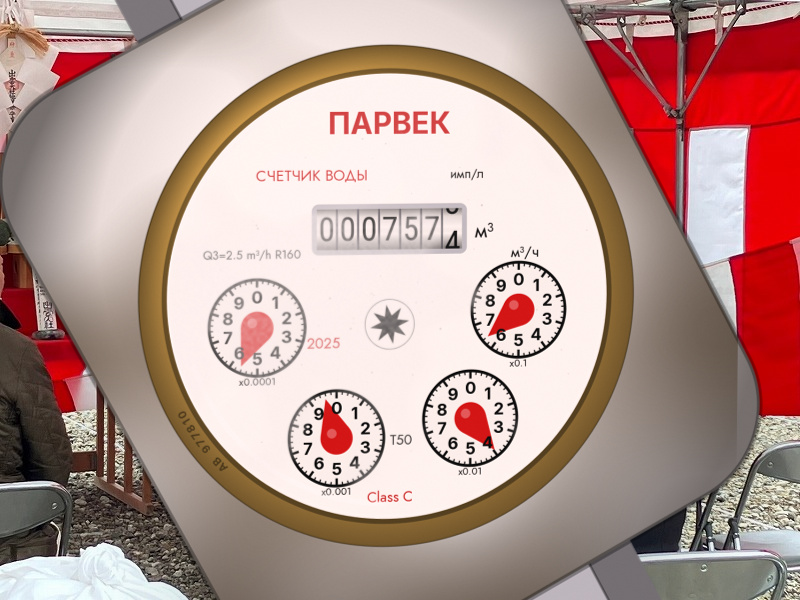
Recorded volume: 7573.6395,m³
